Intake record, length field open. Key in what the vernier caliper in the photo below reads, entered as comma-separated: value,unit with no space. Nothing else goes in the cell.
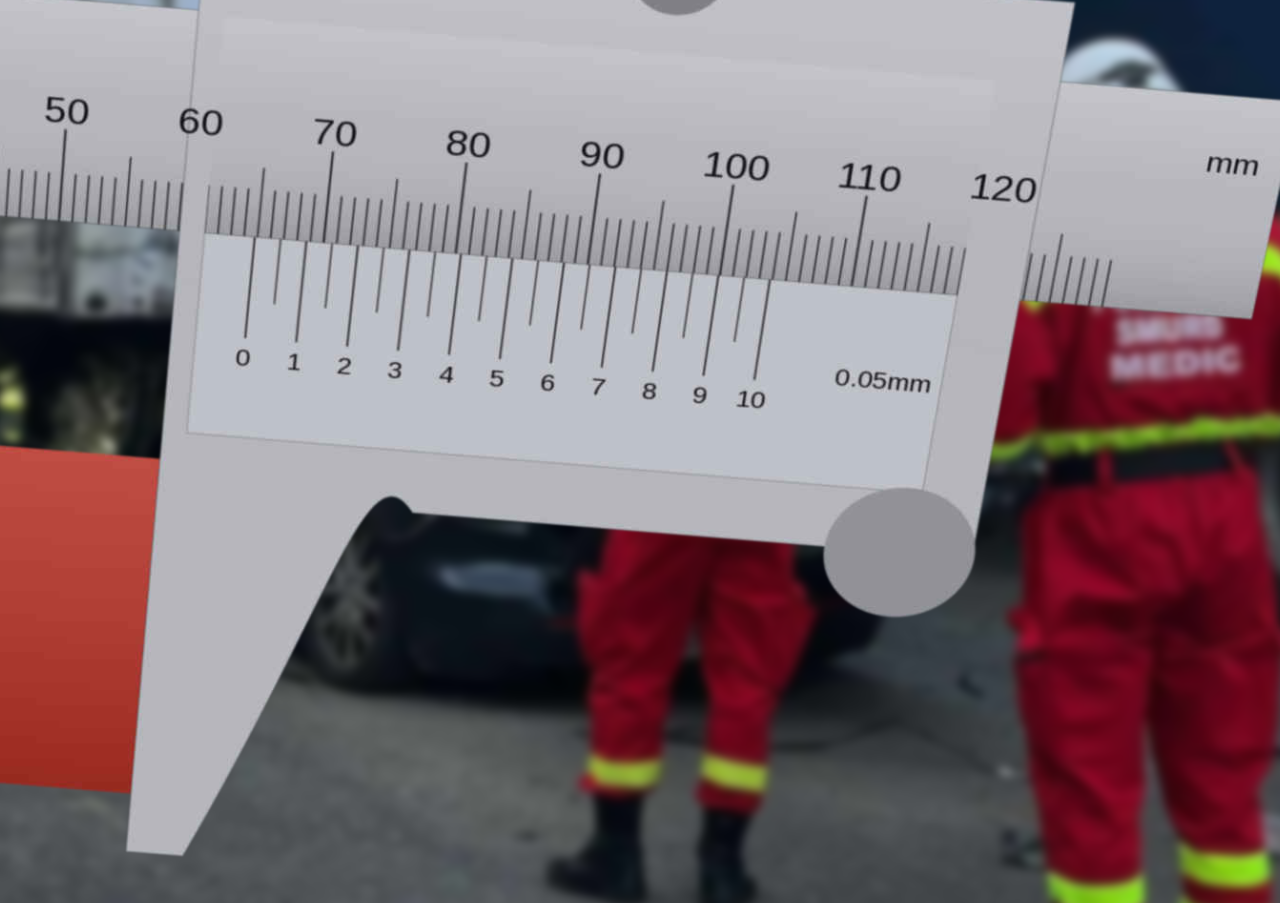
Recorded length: 64.8,mm
